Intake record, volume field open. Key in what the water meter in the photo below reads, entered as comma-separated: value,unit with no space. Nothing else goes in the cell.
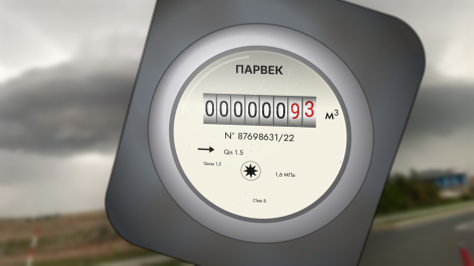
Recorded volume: 0.93,m³
